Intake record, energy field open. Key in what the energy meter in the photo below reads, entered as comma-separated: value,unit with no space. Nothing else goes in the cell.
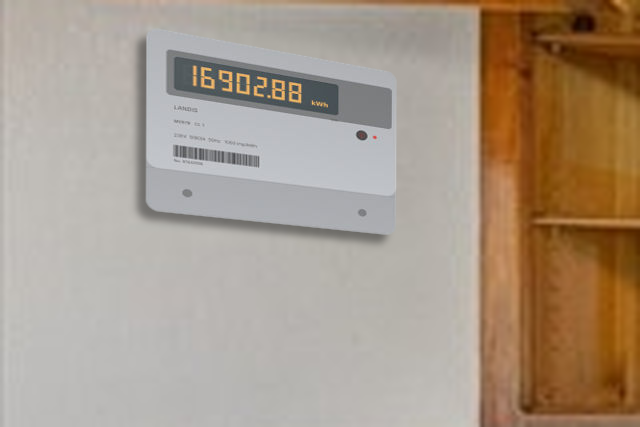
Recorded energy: 16902.88,kWh
